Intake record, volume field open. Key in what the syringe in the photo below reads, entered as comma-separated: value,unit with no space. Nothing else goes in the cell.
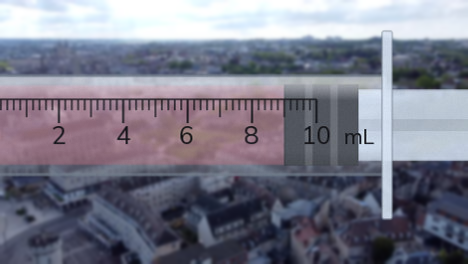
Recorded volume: 9,mL
